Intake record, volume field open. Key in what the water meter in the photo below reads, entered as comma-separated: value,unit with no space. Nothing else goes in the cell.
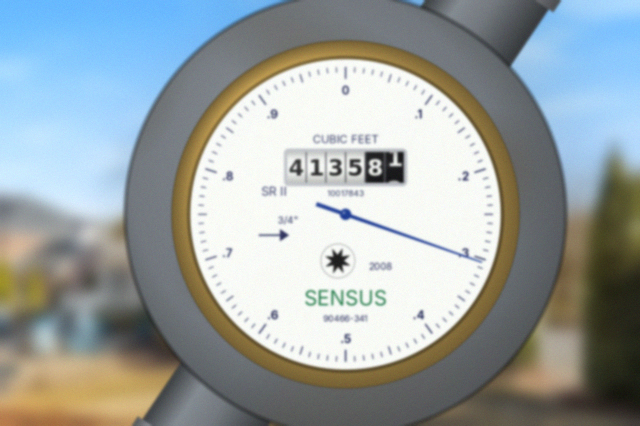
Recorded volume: 413581.30,ft³
